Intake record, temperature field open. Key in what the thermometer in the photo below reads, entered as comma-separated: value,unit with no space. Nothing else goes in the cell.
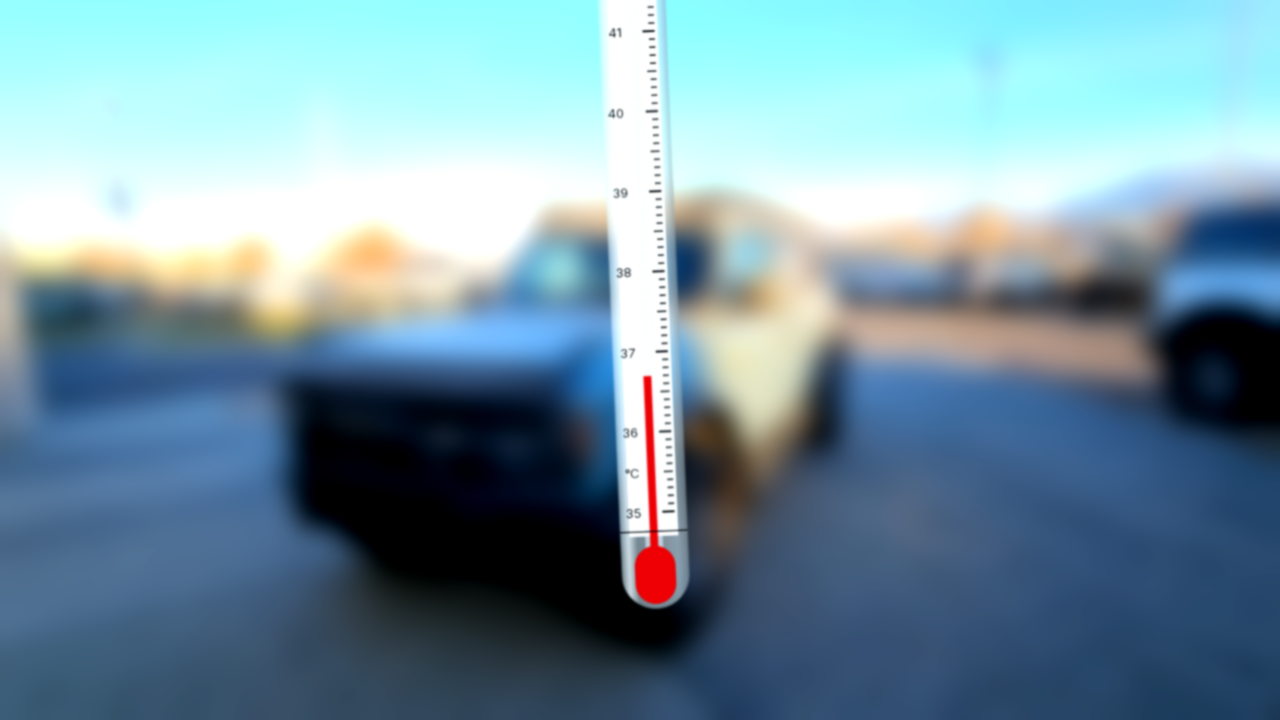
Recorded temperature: 36.7,°C
